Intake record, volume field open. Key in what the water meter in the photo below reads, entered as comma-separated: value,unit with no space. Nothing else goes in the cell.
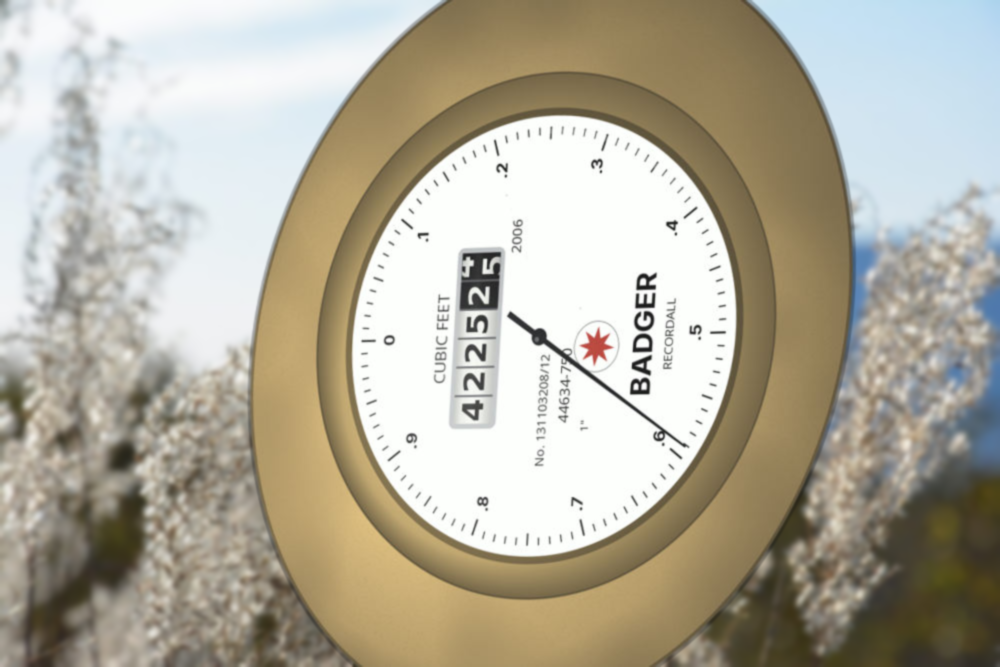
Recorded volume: 422524.59,ft³
